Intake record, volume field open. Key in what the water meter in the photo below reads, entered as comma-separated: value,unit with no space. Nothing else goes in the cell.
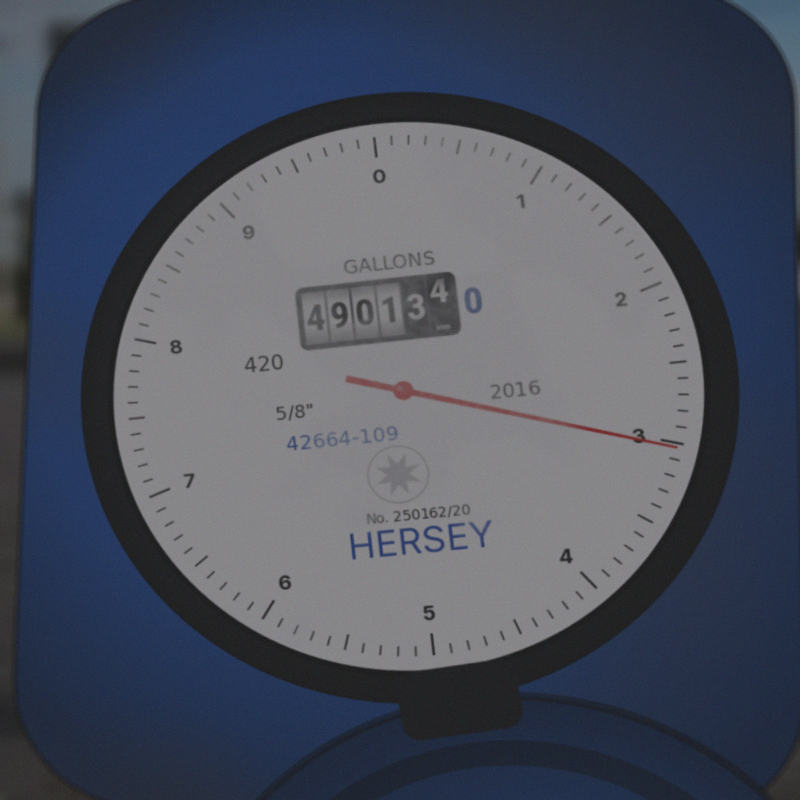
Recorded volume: 4901343.0,gal
